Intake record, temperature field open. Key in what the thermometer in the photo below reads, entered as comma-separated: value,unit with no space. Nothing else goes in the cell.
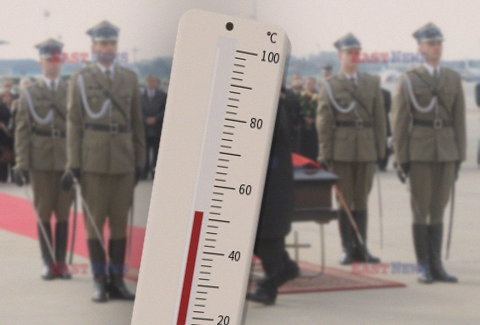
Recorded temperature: 52,°C
